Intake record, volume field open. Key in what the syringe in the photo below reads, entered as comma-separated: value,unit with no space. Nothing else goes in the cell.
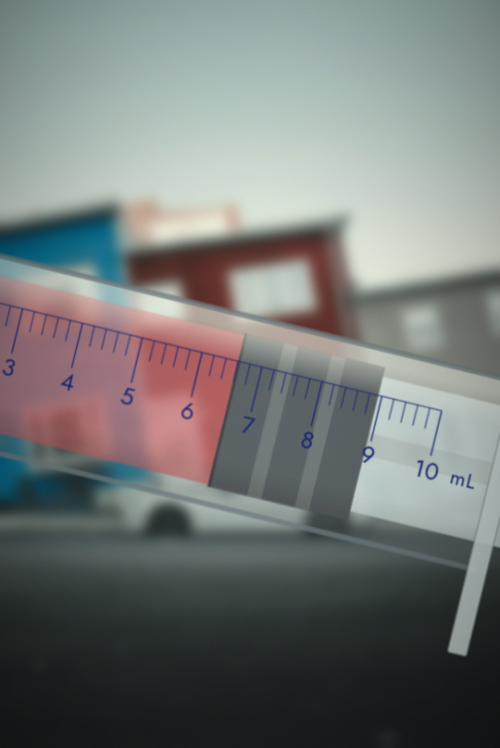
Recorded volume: 6.6,mL
